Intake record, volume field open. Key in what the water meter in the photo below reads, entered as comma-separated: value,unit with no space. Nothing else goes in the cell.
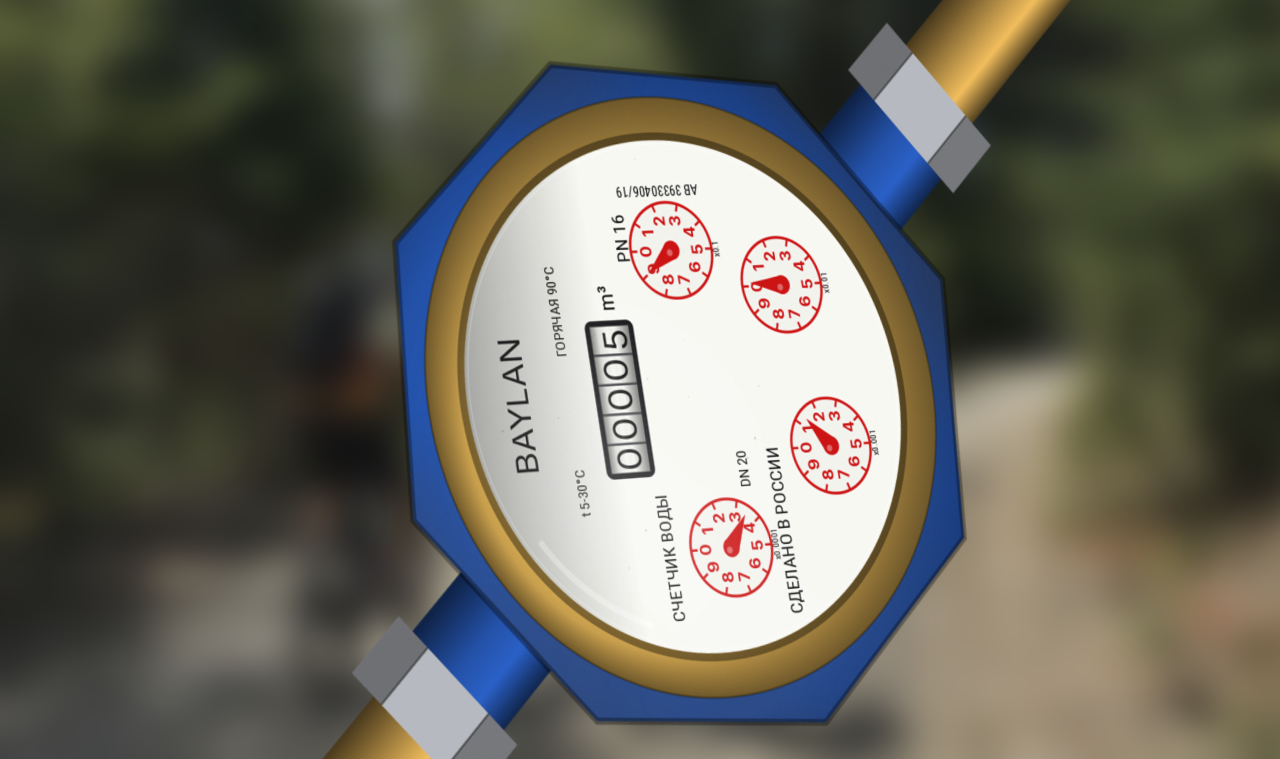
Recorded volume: 4.9013,m³
